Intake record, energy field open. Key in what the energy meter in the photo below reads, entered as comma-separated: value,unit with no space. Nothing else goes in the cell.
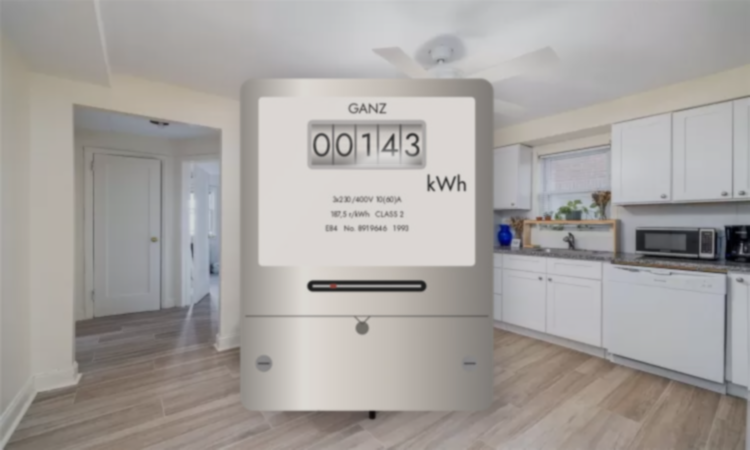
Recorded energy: 143,kWh
